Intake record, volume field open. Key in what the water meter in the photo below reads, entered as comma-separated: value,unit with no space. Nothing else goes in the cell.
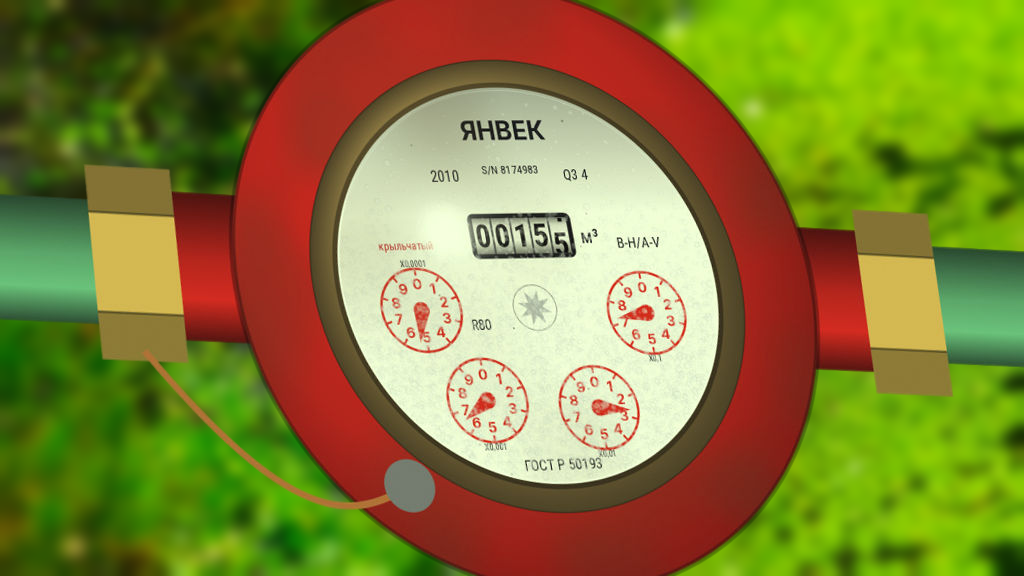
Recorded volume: 154.7265,m³
